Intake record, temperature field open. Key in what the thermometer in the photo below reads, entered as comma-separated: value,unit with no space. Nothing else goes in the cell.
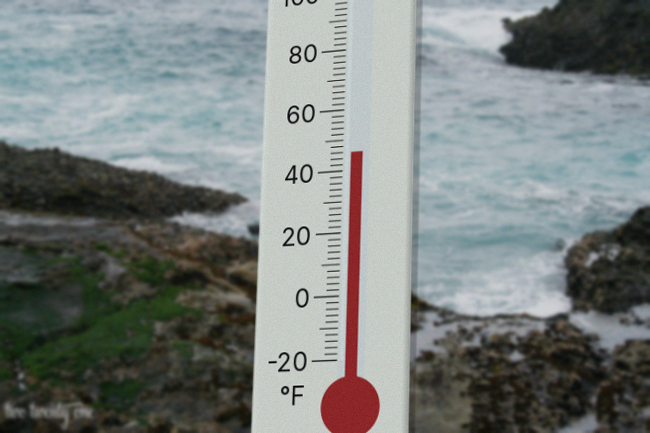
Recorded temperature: 46,°F
